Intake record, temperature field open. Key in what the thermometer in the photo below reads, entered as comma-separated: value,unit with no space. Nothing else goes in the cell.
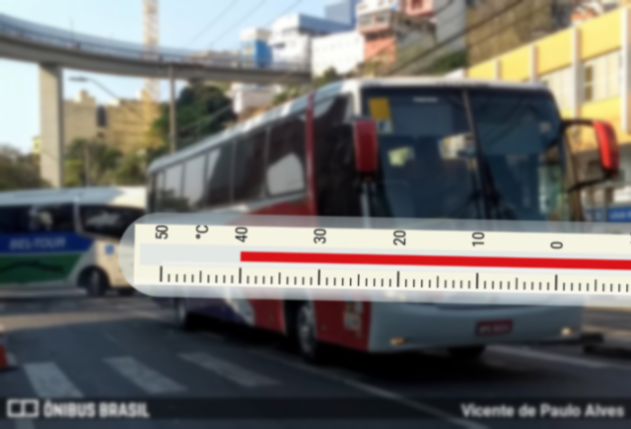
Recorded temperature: 40,°C
